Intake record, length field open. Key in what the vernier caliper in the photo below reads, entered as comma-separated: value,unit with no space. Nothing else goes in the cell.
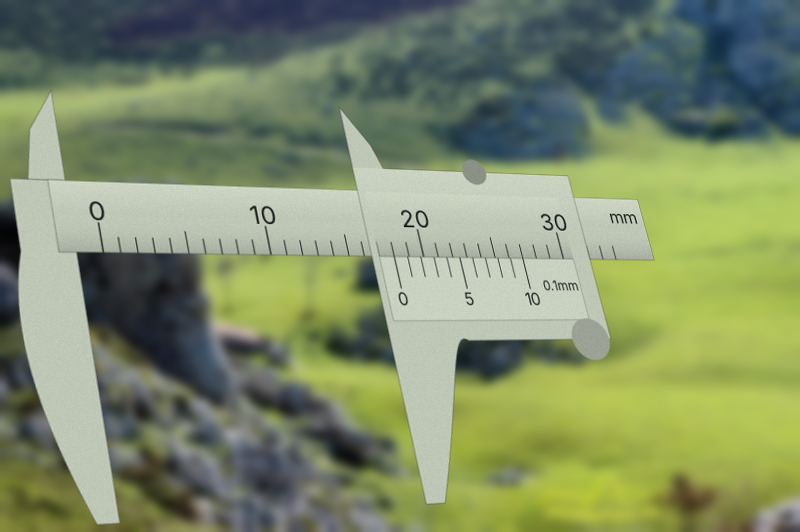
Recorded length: 18.0,mm
